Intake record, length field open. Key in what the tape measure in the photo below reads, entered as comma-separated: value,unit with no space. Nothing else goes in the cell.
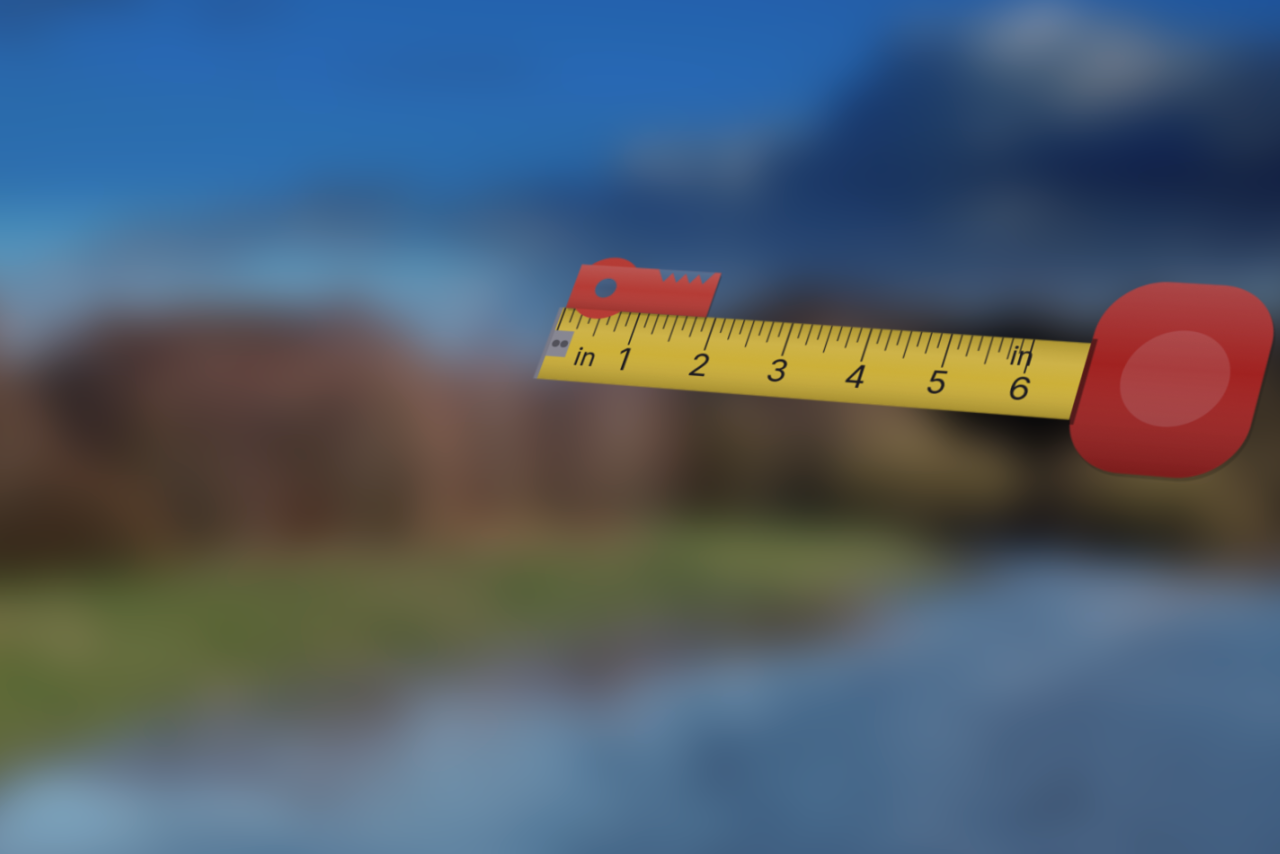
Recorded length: 1.875,in
